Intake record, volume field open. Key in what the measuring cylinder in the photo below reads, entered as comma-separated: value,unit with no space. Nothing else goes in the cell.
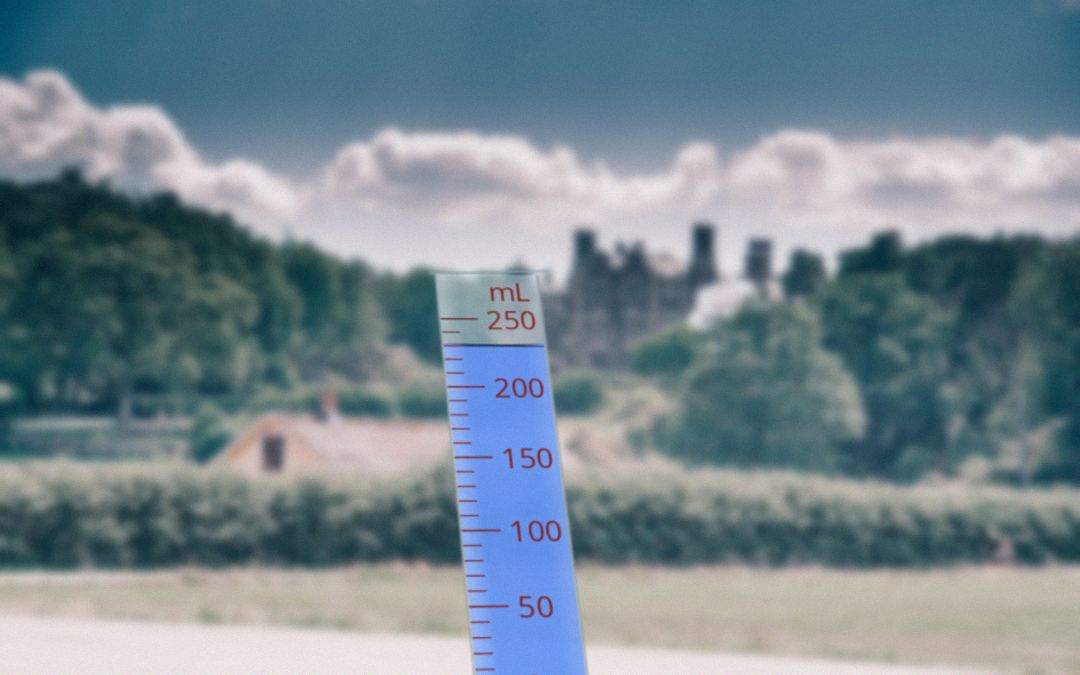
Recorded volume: 230,mL
